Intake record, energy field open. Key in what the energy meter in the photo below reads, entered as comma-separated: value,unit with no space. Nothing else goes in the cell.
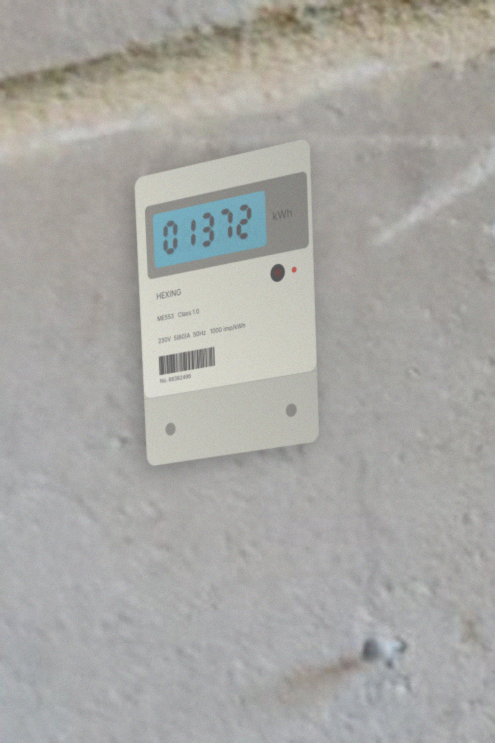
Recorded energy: 1372,kWh
